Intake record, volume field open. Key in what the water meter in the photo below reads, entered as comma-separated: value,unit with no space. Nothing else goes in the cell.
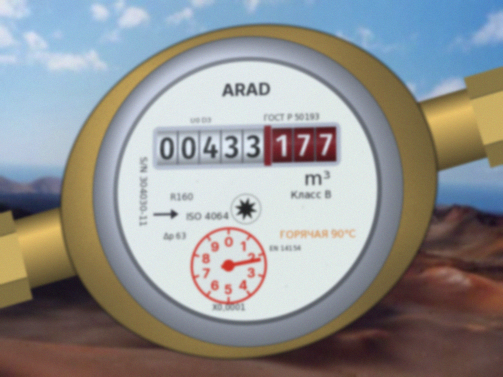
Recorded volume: 433.1772,m³
